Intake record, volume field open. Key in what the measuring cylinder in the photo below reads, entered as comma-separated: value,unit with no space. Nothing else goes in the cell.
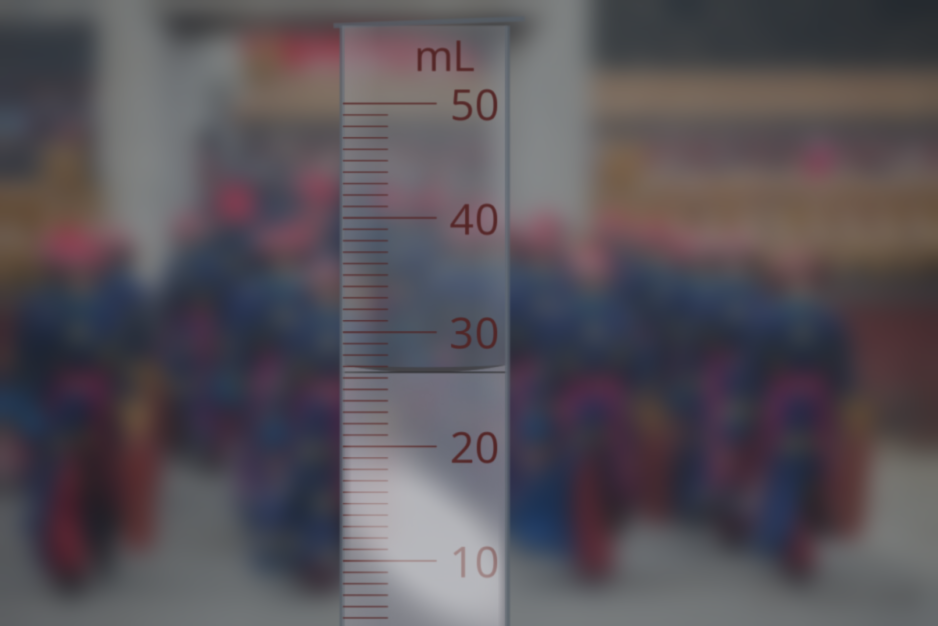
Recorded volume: 26.5,mL
